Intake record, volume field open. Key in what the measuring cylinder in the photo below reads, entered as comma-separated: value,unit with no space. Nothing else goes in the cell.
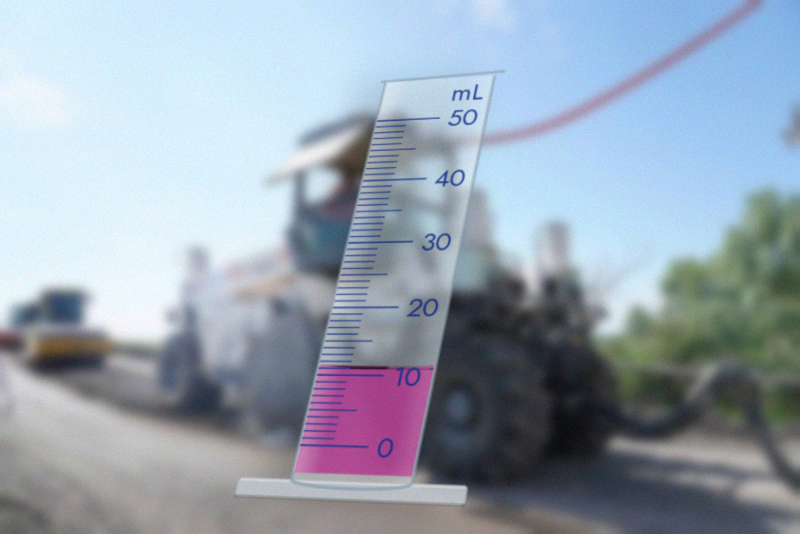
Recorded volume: 11,mL
